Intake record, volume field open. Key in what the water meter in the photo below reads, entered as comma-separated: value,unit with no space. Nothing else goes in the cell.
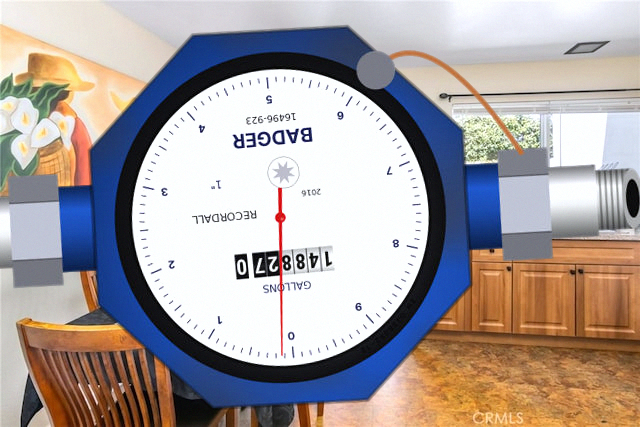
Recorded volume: 1488270.1,gal
